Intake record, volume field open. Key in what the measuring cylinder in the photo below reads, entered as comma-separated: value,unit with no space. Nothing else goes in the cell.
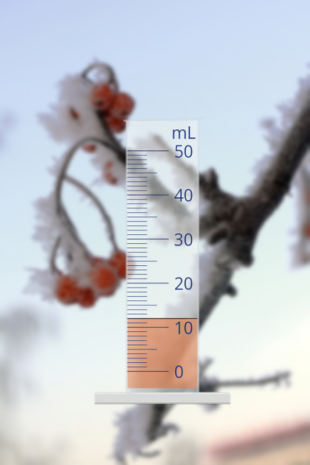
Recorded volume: 12,mL
